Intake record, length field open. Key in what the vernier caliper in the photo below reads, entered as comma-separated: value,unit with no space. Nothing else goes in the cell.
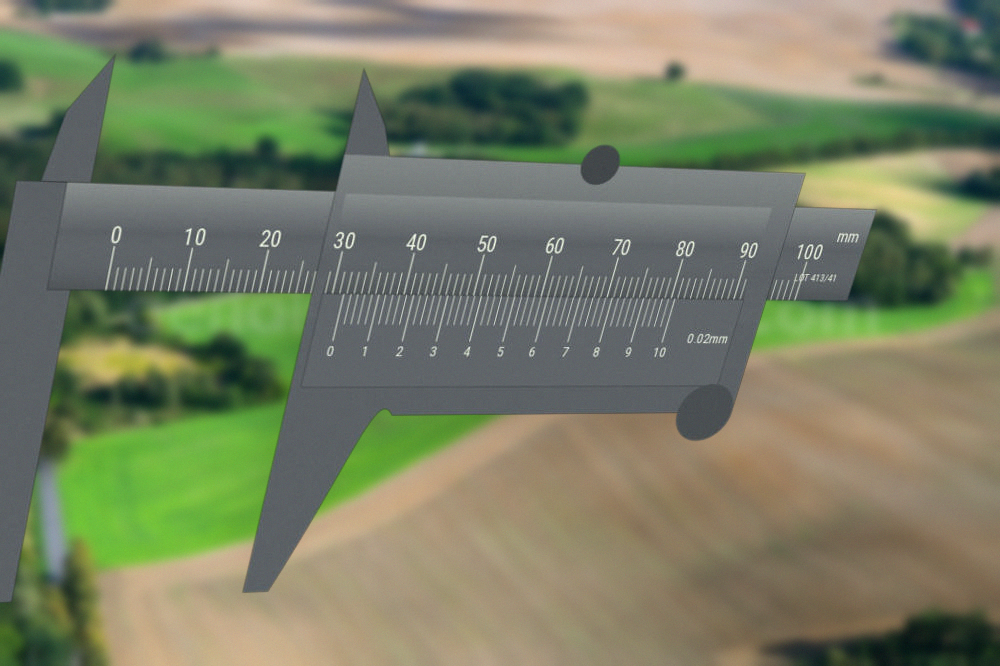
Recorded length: 31.6,mm
